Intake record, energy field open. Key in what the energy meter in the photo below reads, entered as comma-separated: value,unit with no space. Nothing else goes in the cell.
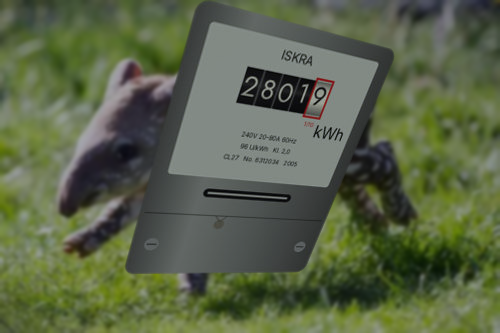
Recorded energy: 2801.9,kWh
